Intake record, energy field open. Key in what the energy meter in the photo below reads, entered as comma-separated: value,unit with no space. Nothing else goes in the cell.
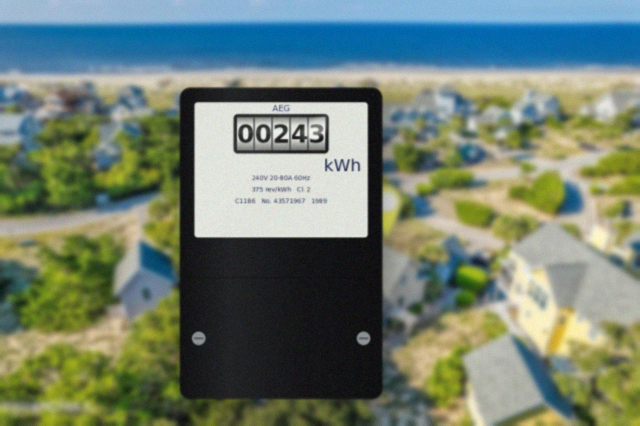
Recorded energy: 243,kWh
